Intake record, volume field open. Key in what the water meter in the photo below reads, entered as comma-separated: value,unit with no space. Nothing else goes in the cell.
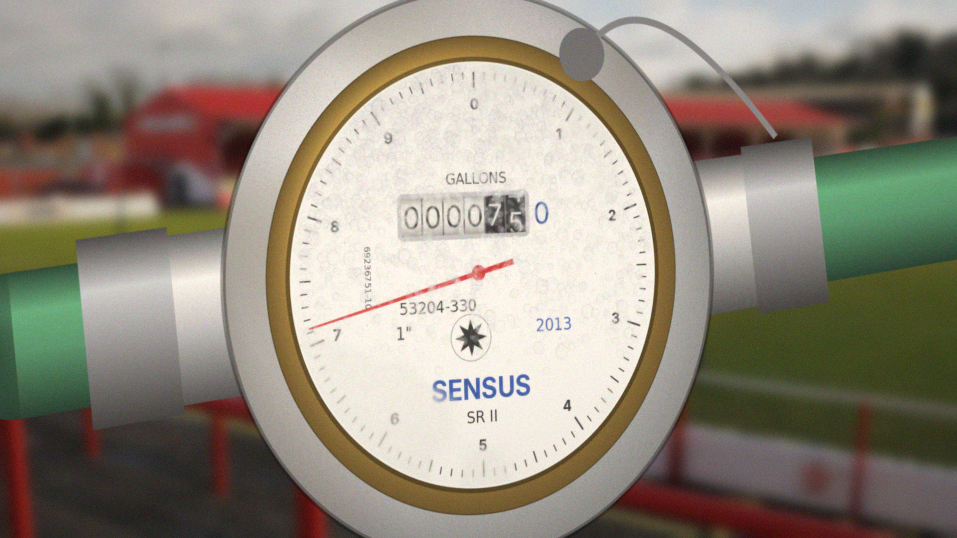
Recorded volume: 747.1,gal
